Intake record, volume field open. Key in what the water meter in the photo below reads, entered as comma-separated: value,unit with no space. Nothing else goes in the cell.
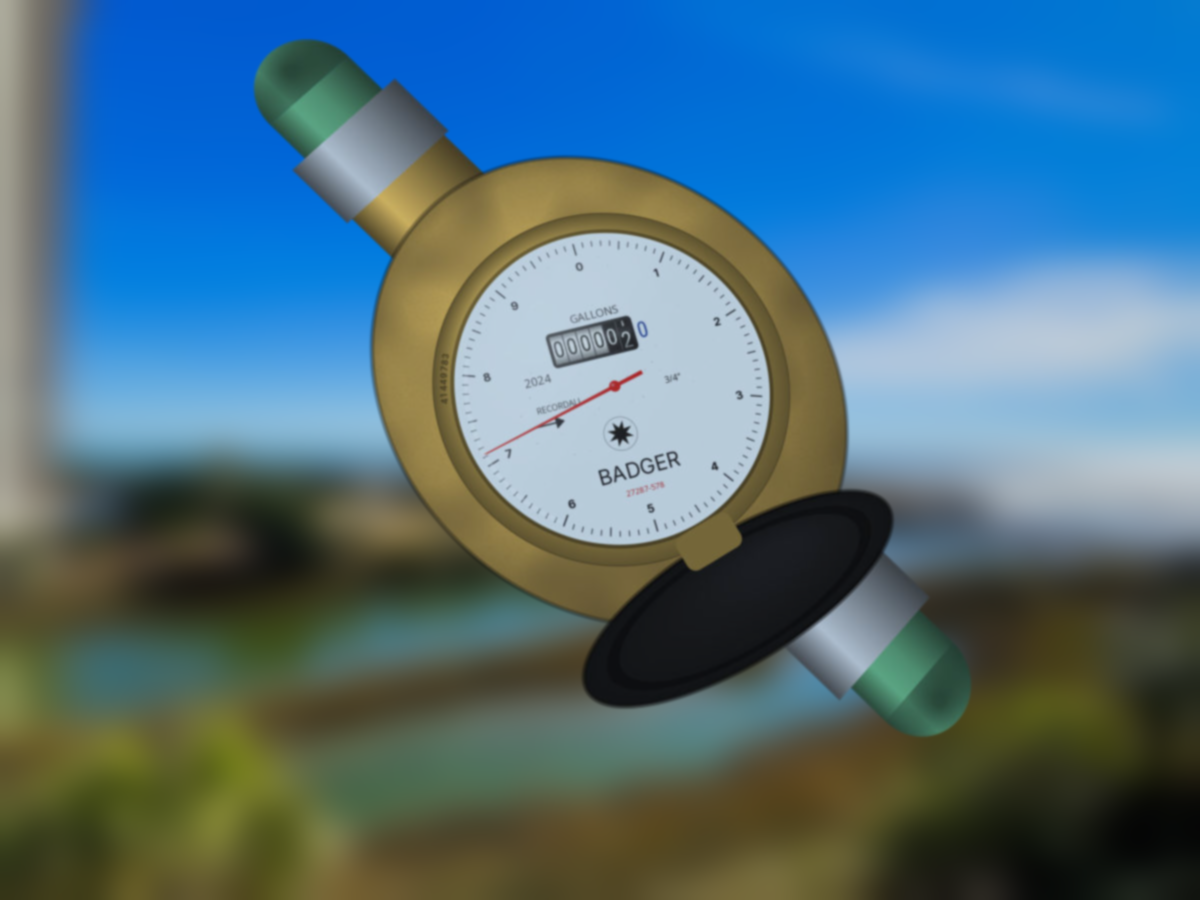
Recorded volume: 17.1,gal
